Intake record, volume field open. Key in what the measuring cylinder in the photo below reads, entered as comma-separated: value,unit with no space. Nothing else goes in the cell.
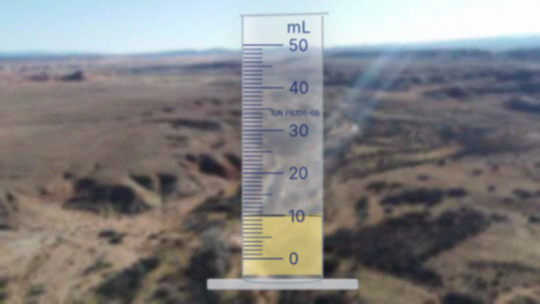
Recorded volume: 10,mL
